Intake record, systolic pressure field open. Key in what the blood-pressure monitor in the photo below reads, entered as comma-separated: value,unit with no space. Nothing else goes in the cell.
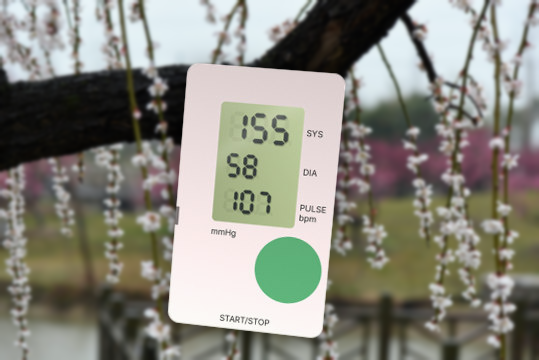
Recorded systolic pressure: 155,mmHg
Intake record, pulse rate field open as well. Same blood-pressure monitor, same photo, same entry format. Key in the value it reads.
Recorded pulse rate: 107,bpm
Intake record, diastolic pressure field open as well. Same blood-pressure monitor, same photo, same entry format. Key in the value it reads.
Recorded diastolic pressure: 58,mmHg
